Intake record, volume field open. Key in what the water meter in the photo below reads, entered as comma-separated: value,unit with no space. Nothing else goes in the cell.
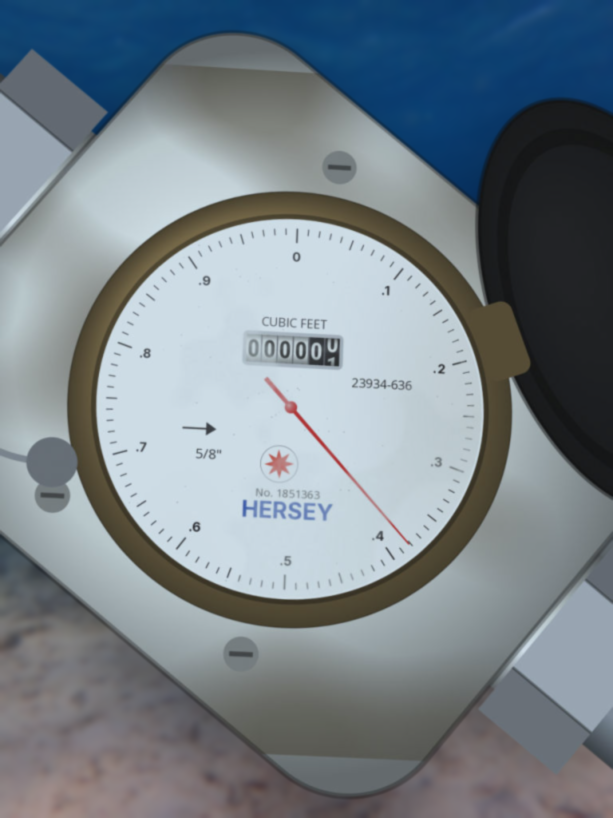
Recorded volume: 0.38,ft³
